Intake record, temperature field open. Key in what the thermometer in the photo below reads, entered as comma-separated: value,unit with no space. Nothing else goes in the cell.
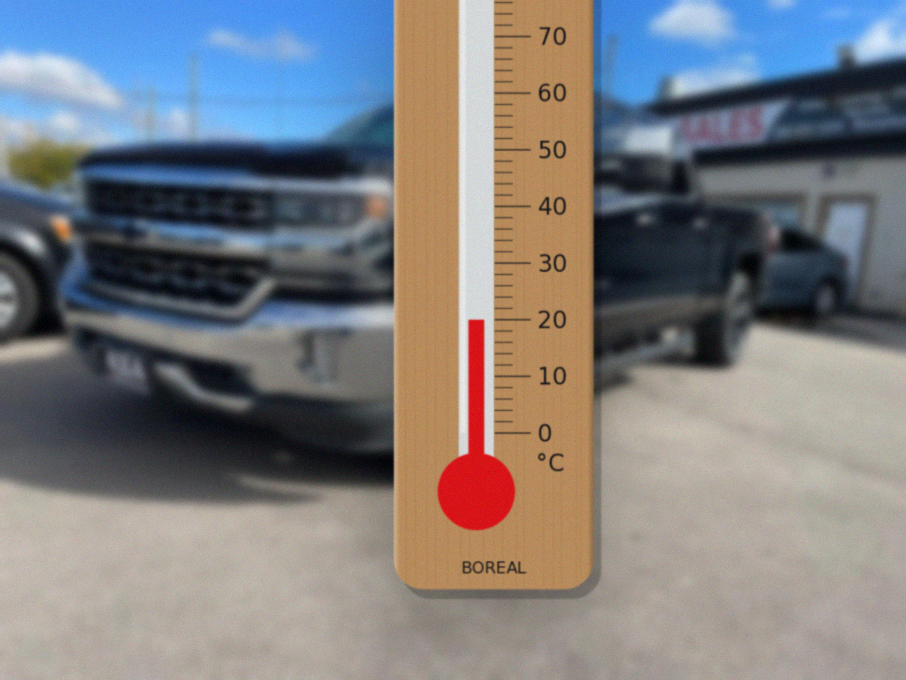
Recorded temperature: 20,°C
